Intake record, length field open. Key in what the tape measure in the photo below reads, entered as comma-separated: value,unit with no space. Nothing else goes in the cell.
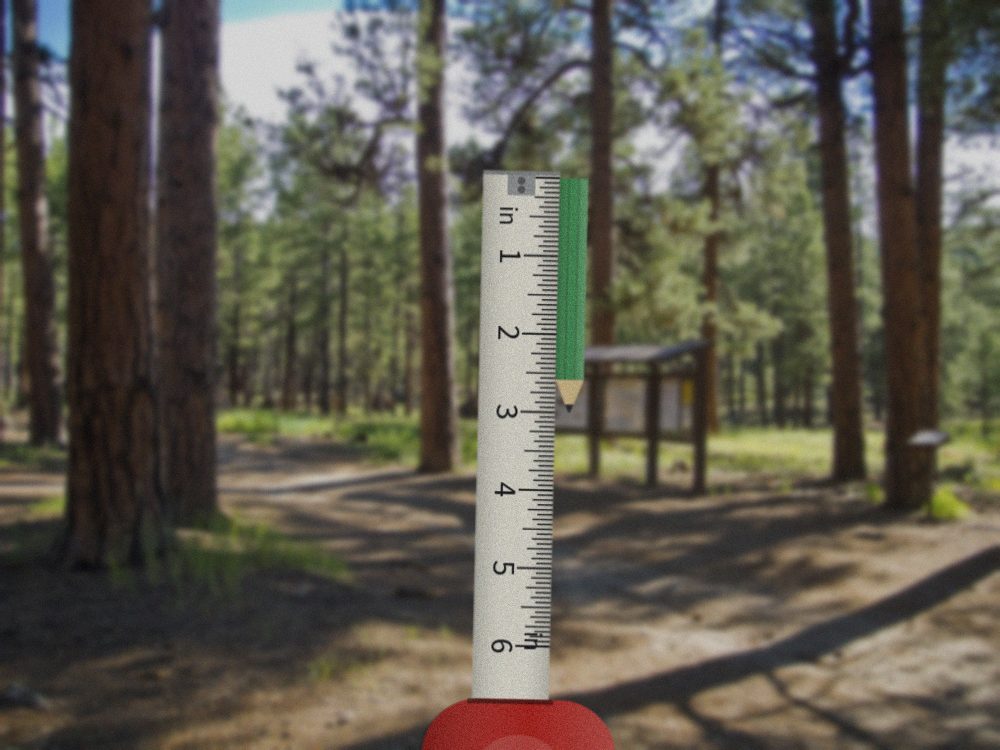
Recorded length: 3,in
